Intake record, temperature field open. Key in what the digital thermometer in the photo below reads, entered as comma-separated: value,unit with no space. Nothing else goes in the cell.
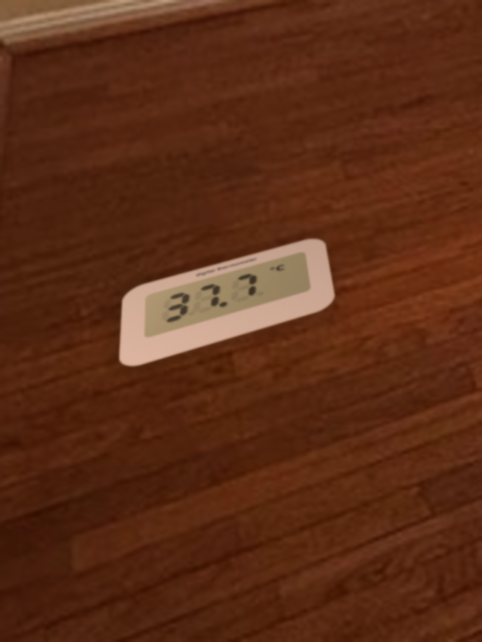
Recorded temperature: 37.7,°C
